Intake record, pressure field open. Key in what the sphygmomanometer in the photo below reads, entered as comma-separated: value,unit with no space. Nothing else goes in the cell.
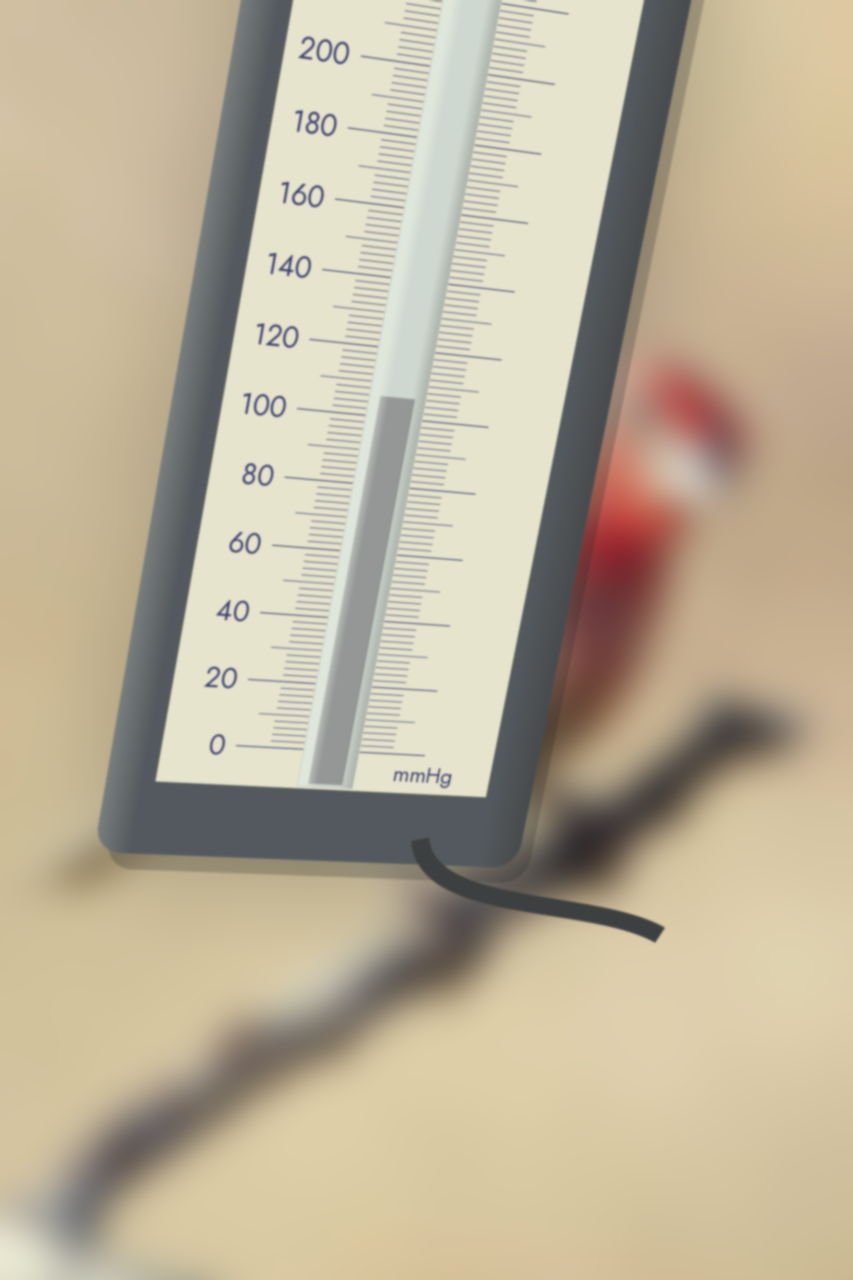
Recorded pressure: 106,mmHg
